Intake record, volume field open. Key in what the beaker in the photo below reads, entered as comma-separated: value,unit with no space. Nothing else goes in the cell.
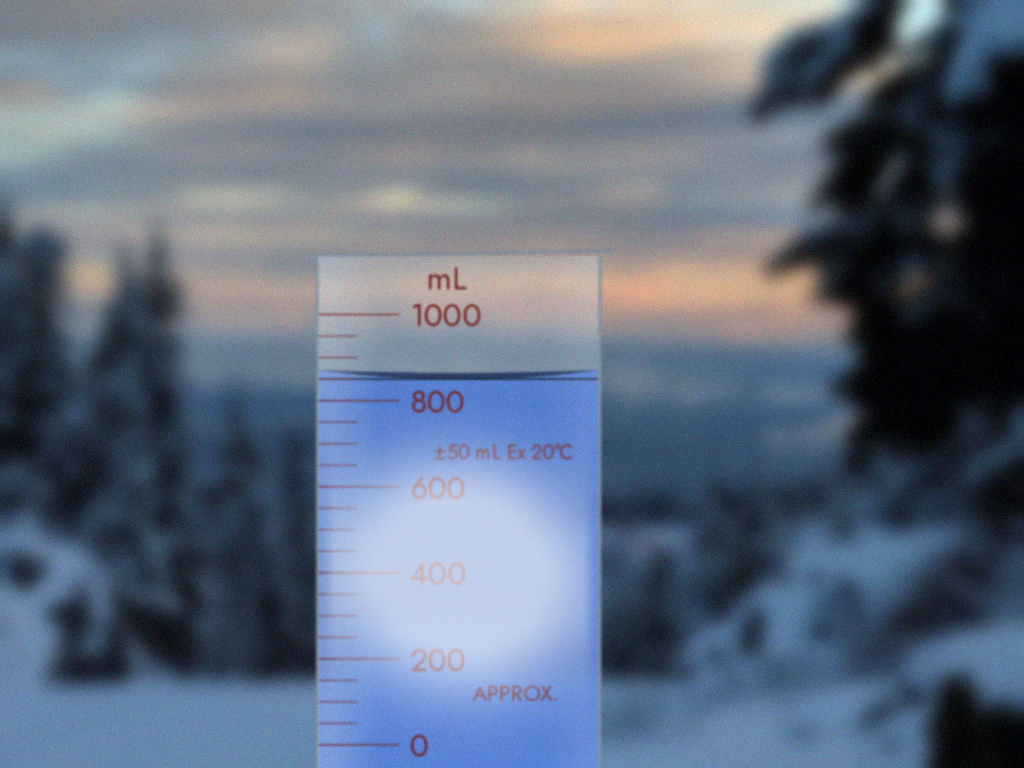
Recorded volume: 850,mL
